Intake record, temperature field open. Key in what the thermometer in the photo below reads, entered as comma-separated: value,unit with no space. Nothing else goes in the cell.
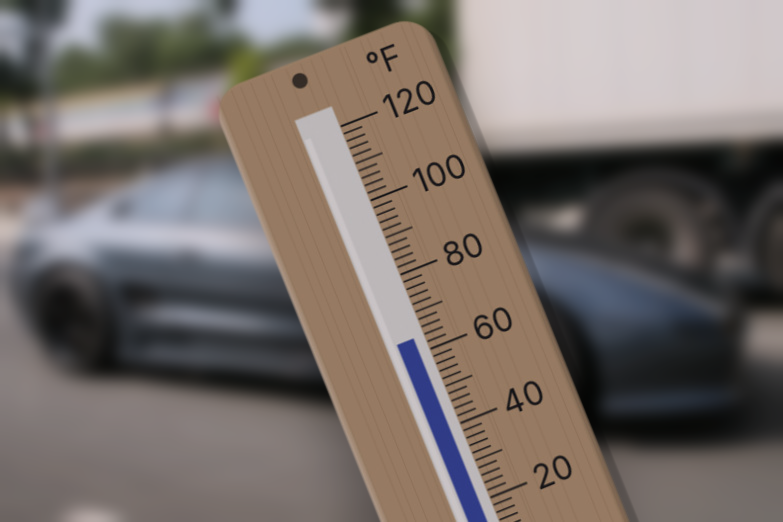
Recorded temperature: 64,°F
